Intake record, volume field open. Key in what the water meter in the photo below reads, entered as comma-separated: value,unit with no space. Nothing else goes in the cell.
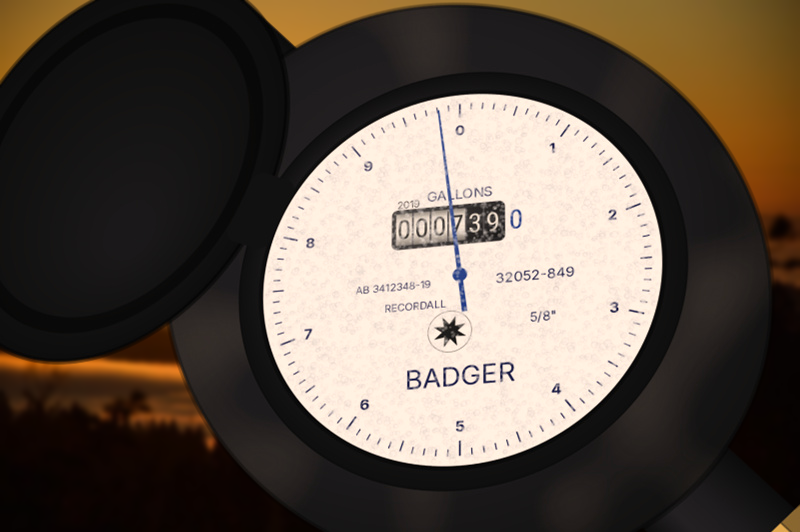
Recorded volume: 7389.8,gal
